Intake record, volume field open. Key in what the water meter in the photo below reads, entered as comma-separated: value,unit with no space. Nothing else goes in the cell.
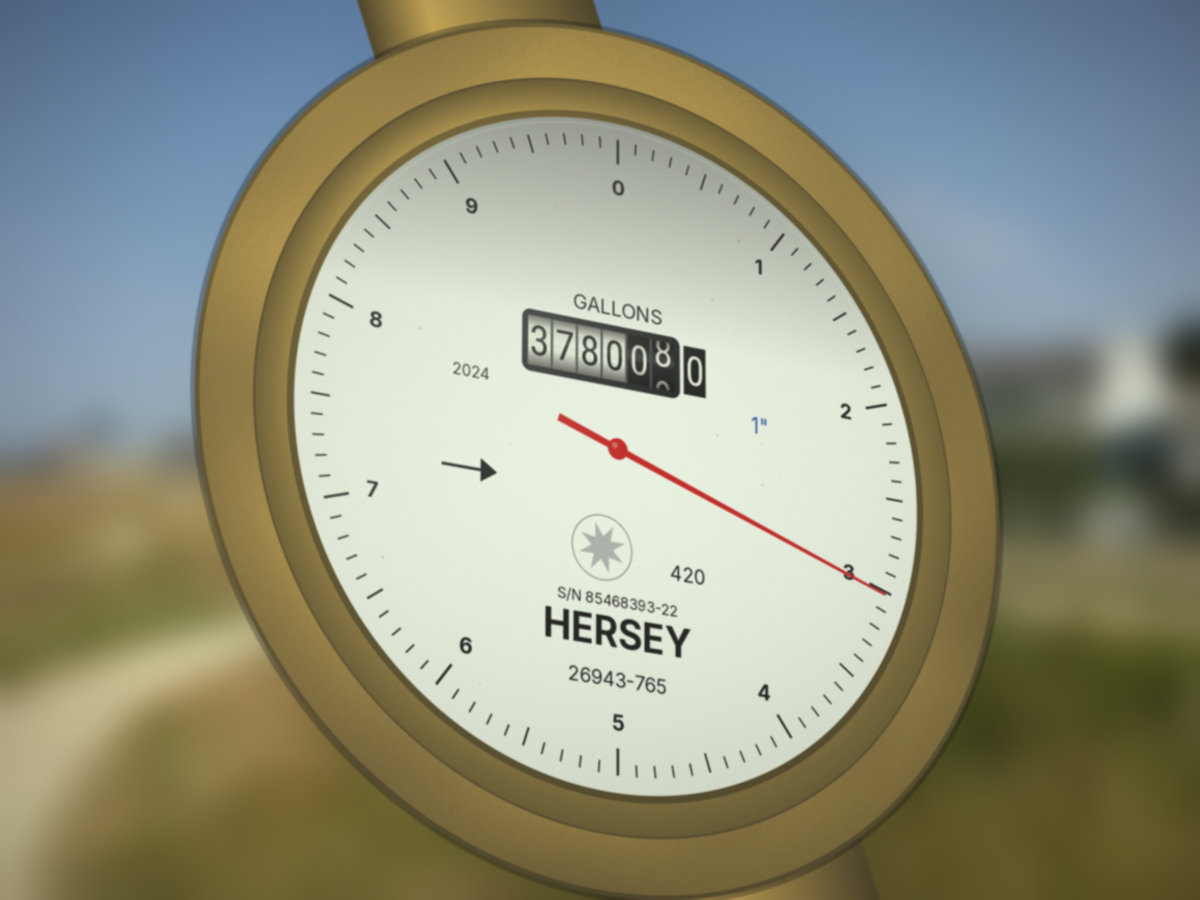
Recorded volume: 3780083.0,gal
